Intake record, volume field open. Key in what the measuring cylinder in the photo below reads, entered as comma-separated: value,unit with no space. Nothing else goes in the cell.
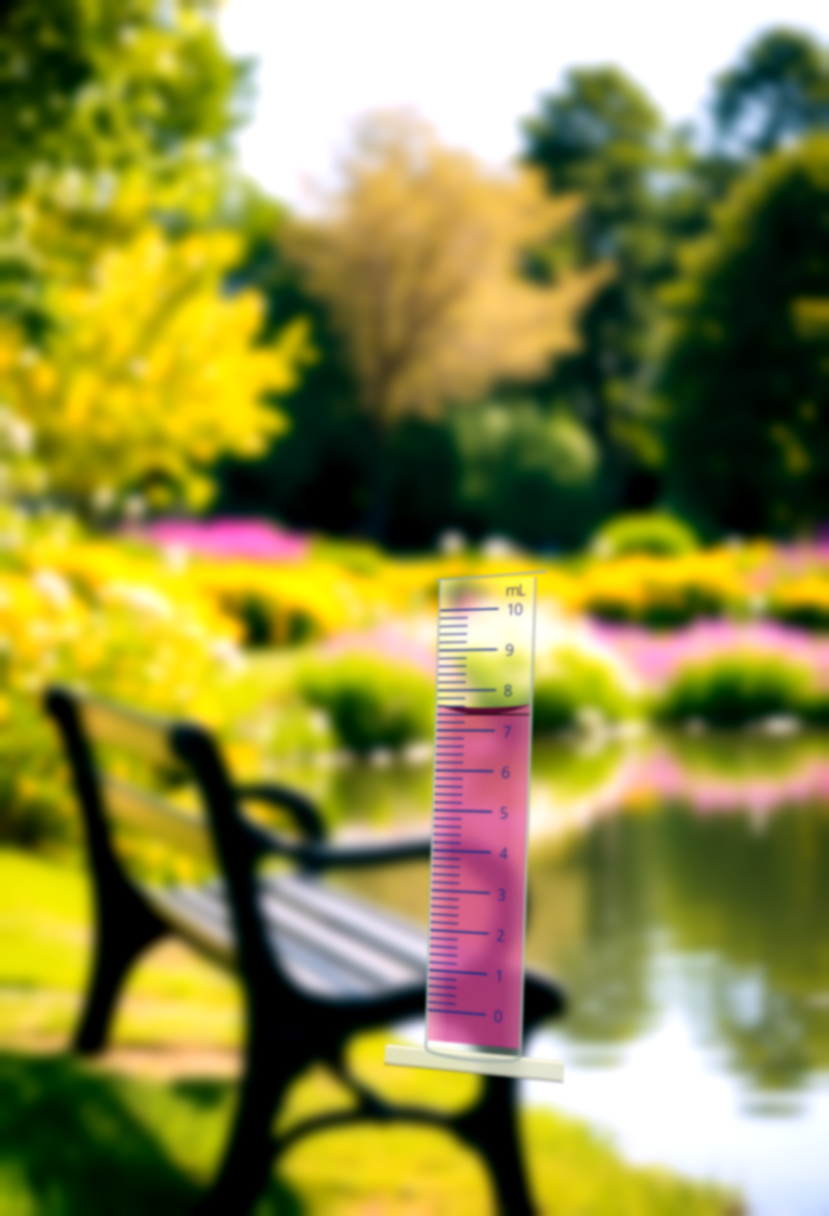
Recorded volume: 7.4,mL
